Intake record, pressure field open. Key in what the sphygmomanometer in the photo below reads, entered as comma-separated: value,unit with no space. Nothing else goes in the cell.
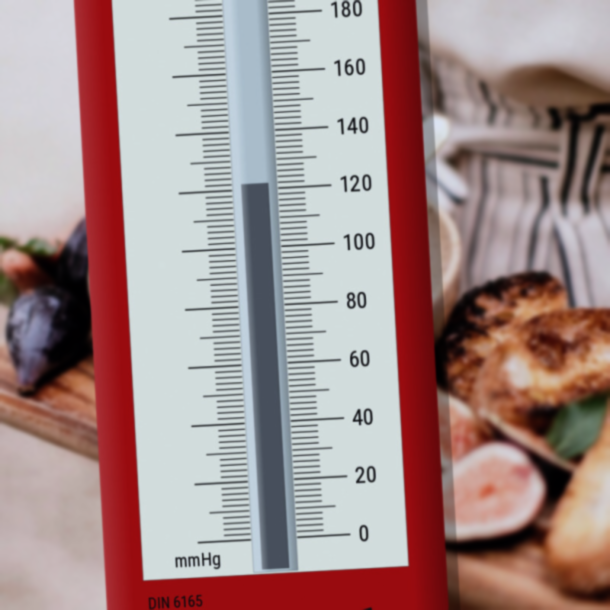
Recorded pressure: 122,mmHg
